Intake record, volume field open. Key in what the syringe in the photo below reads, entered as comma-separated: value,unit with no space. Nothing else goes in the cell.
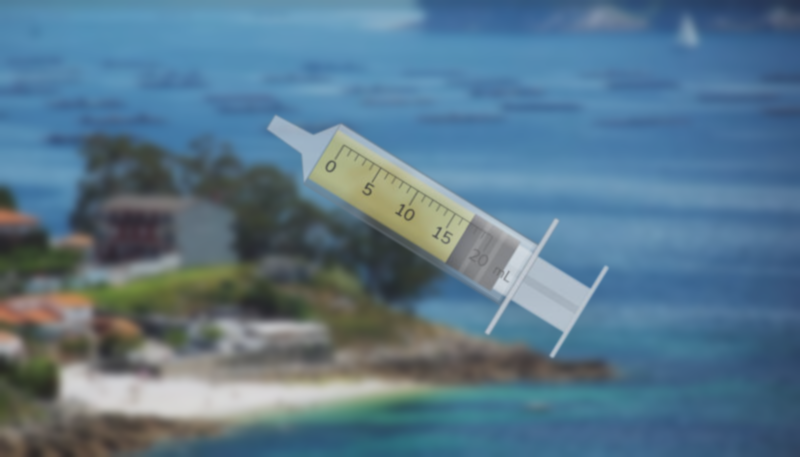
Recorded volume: 17,mL
